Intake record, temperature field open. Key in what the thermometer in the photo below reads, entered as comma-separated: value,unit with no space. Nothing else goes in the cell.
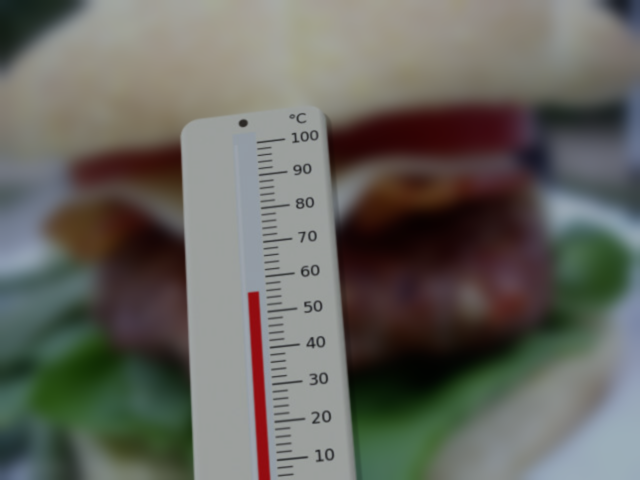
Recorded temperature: 56,°C
